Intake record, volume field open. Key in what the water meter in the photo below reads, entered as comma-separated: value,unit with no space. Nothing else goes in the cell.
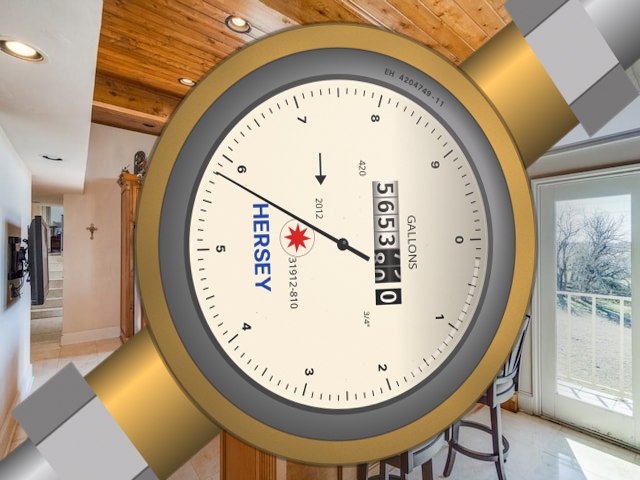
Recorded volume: 5653795.8,gal
